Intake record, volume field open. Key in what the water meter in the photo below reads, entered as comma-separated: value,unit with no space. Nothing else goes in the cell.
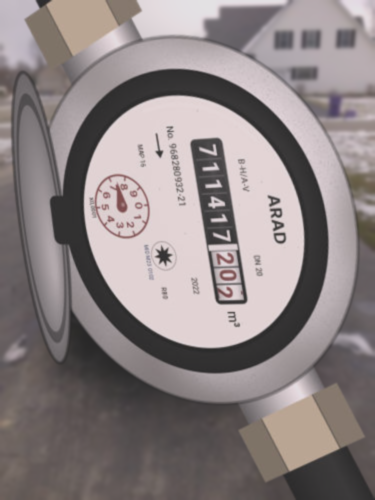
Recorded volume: 711417.2017,m³
